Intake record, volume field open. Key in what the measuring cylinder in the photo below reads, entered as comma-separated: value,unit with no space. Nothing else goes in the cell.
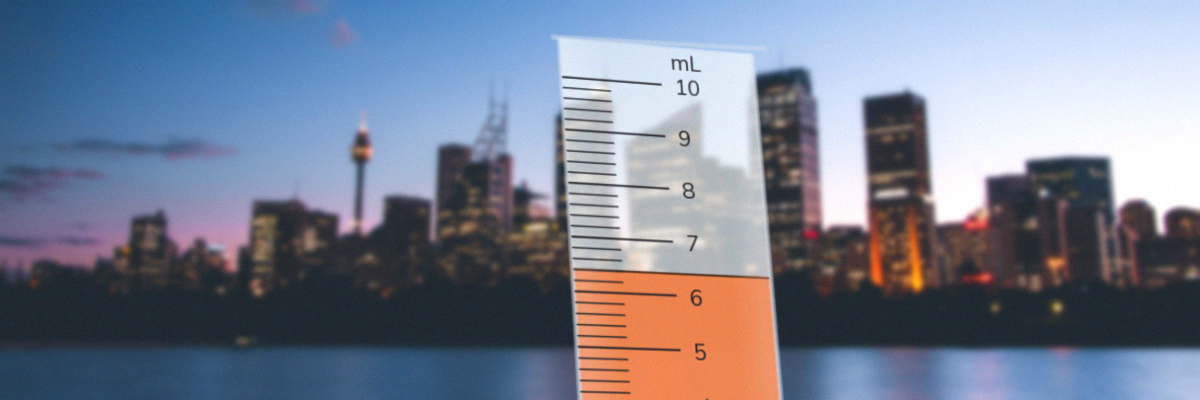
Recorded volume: 6.4,mL
